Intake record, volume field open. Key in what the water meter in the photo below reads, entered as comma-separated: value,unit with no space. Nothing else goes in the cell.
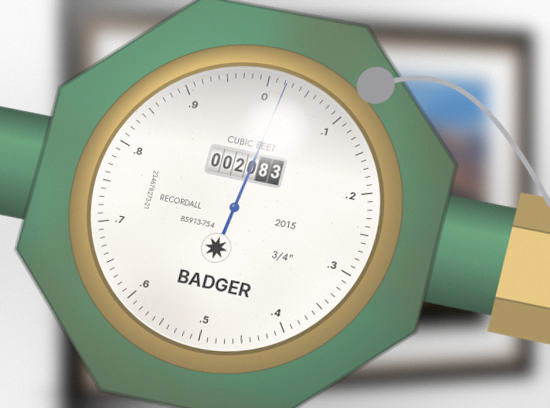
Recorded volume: 2083.02,ft³
